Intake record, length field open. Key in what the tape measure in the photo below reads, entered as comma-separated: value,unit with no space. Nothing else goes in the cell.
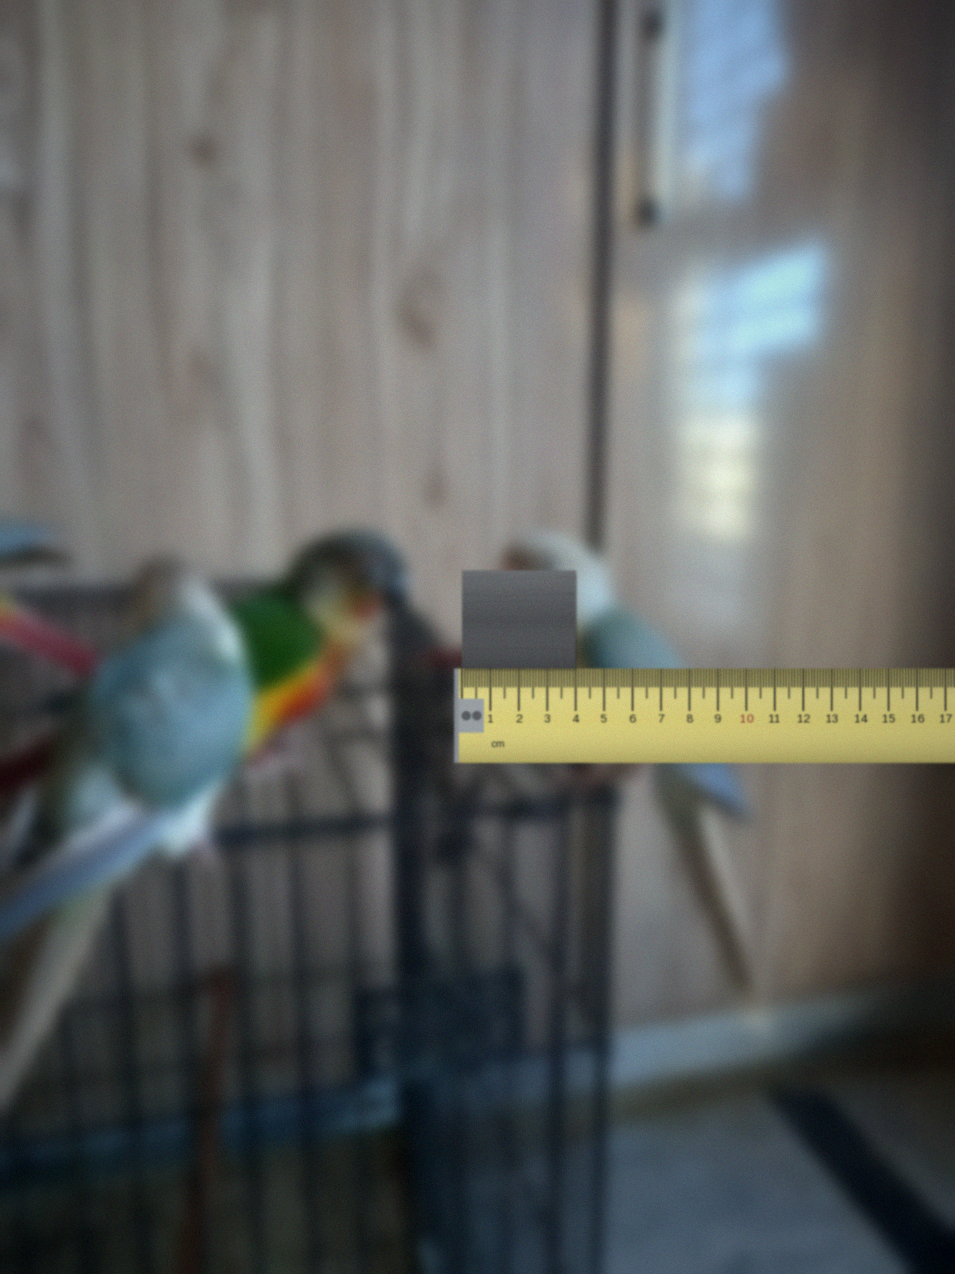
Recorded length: 4,cm
